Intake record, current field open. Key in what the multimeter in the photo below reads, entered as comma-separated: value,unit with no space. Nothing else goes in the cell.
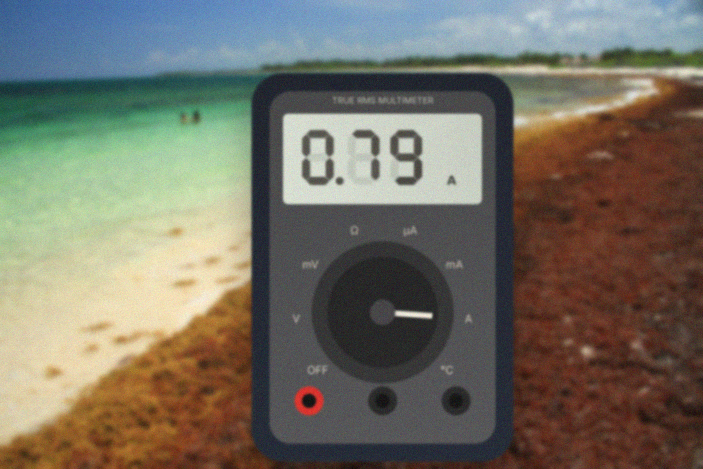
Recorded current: 0.79,A
